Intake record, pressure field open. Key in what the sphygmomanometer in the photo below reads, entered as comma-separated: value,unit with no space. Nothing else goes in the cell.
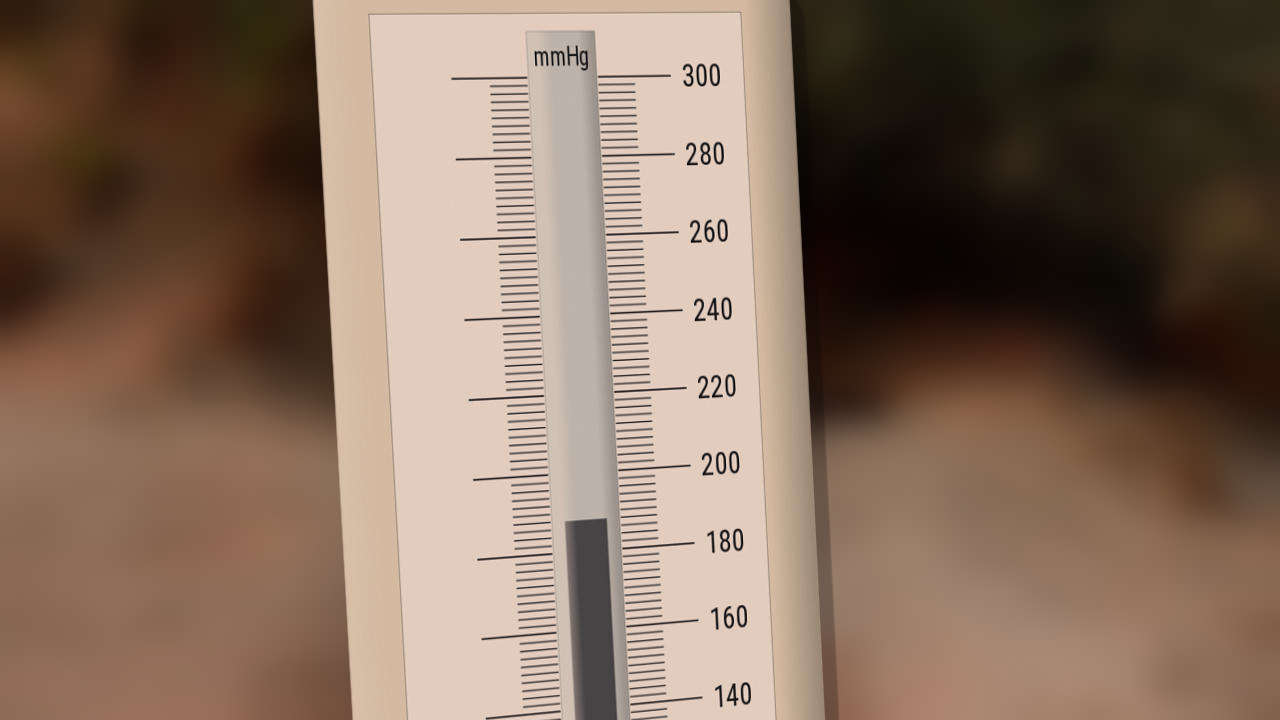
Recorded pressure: 188,mmHg
